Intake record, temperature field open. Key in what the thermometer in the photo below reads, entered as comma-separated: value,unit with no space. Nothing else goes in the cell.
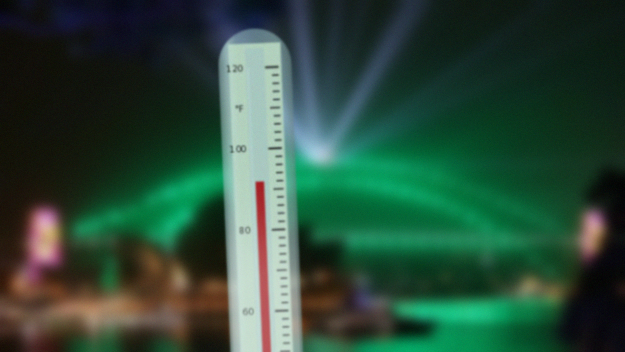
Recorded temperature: 92,°F
